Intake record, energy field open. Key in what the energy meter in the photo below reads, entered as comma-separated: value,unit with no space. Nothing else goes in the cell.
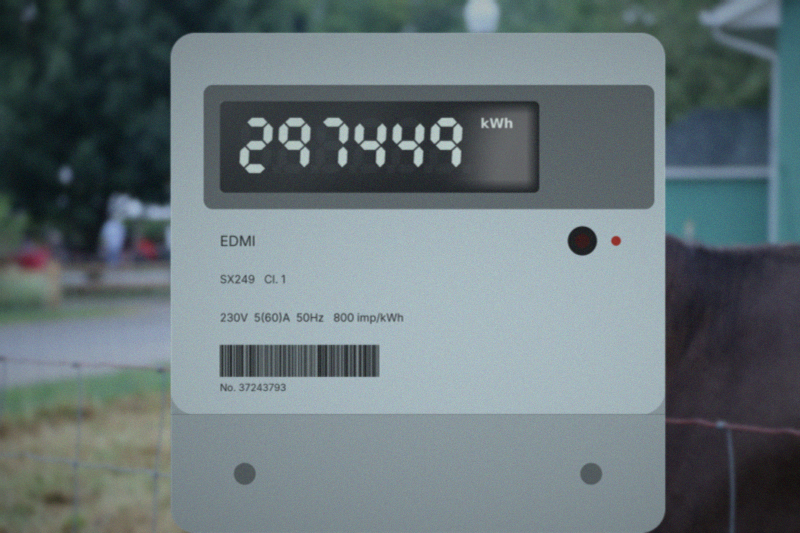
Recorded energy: 297449,kWh
